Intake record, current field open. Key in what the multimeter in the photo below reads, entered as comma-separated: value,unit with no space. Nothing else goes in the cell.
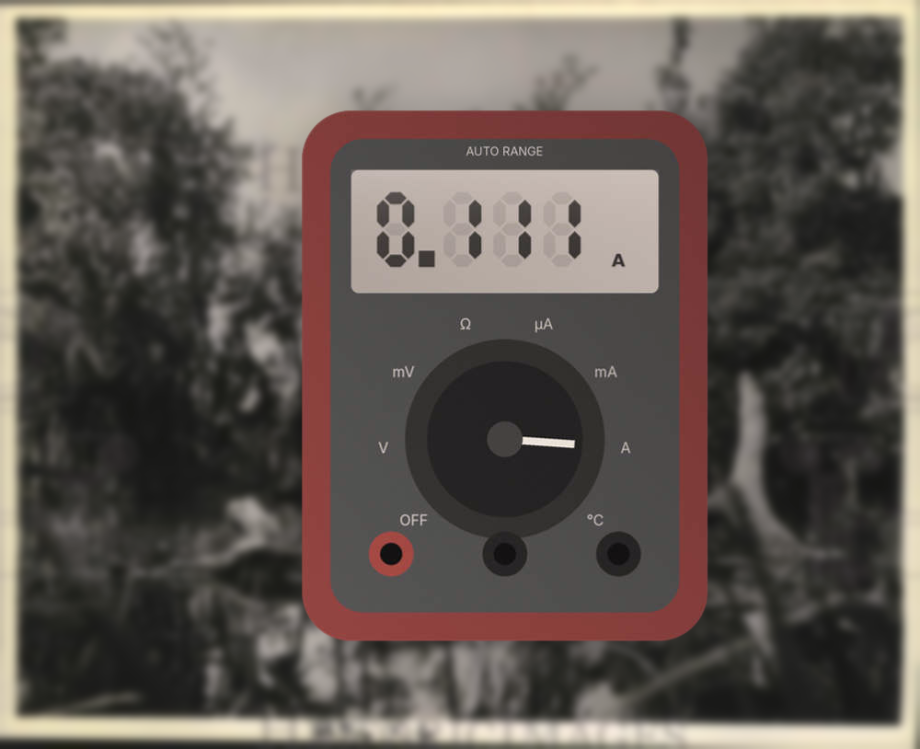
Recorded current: 0.111,A
